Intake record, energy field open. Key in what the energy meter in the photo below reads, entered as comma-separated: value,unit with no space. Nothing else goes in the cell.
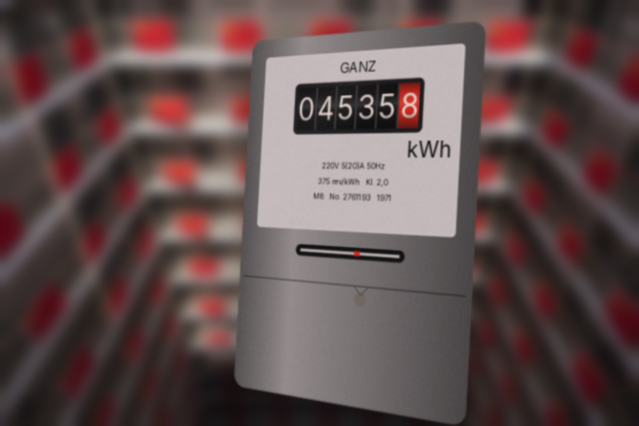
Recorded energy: 4535.8,kWh
